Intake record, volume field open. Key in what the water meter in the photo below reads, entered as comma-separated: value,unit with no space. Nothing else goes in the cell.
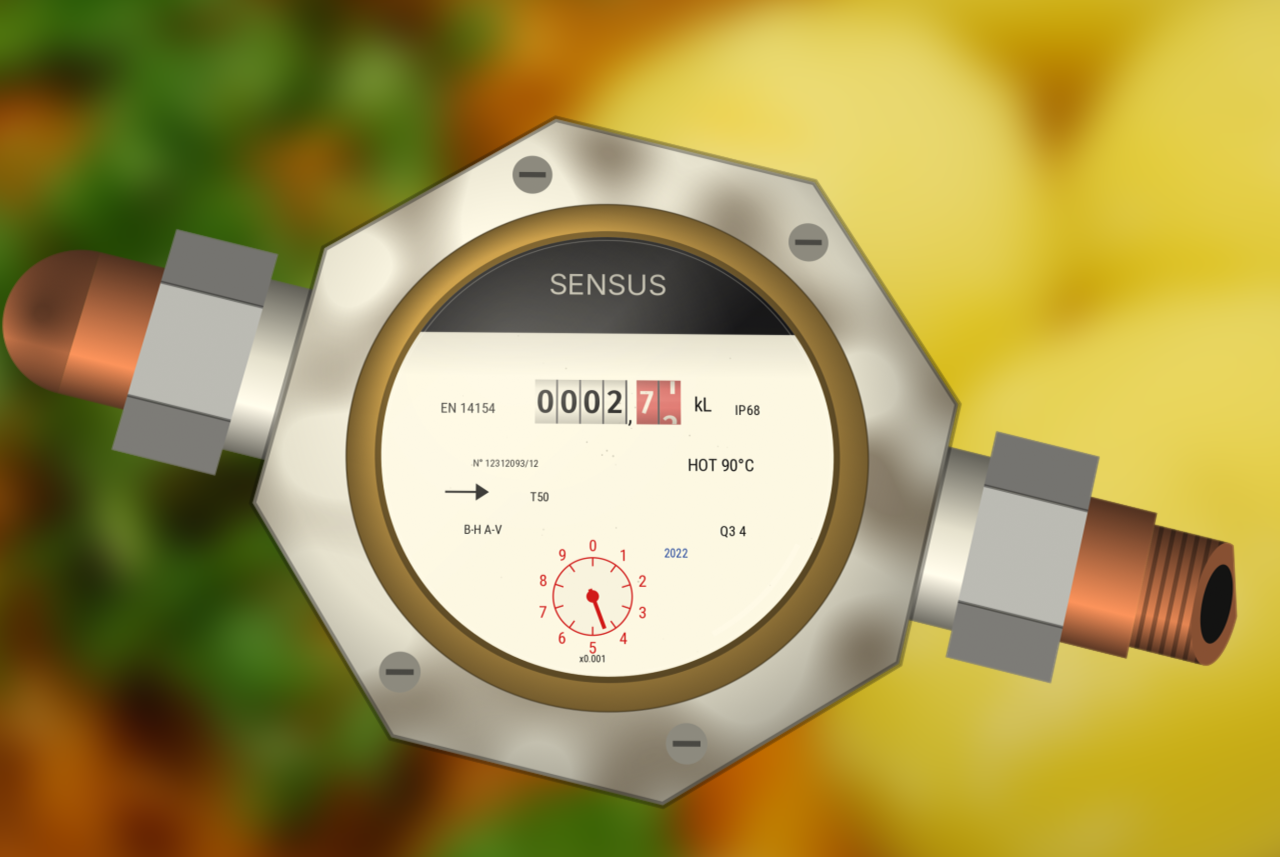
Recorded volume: 2.714,kL
